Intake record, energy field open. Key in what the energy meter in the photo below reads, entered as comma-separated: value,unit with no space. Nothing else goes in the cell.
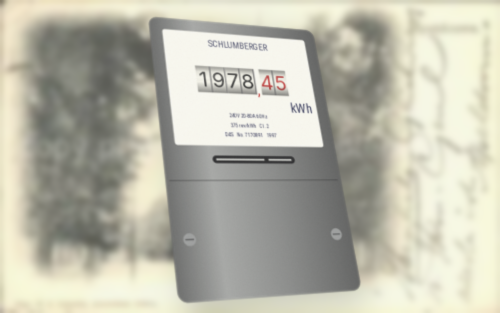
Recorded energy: 1978.45,kWh
